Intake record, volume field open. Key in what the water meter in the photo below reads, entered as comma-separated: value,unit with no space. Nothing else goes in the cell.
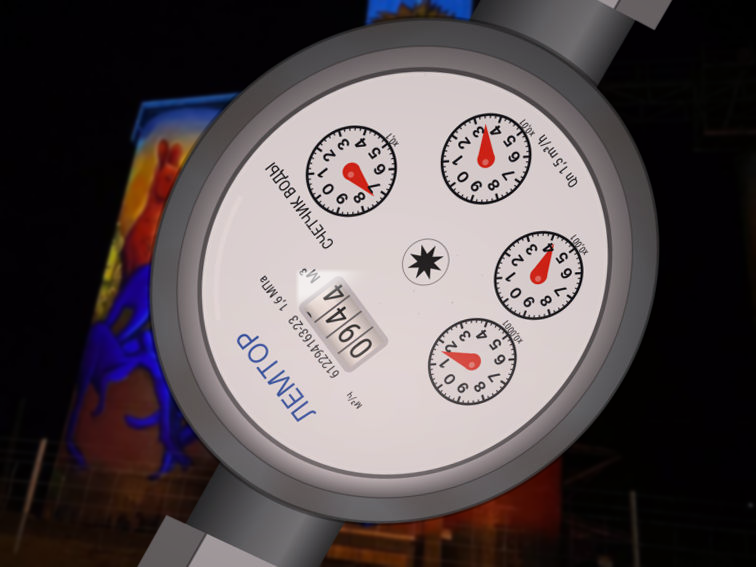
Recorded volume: 943.7341,m³
